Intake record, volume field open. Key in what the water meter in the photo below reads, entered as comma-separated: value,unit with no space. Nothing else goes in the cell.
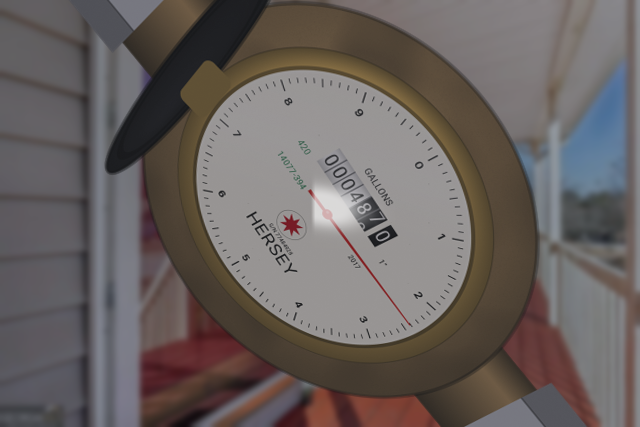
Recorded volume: 4872.4,gal
